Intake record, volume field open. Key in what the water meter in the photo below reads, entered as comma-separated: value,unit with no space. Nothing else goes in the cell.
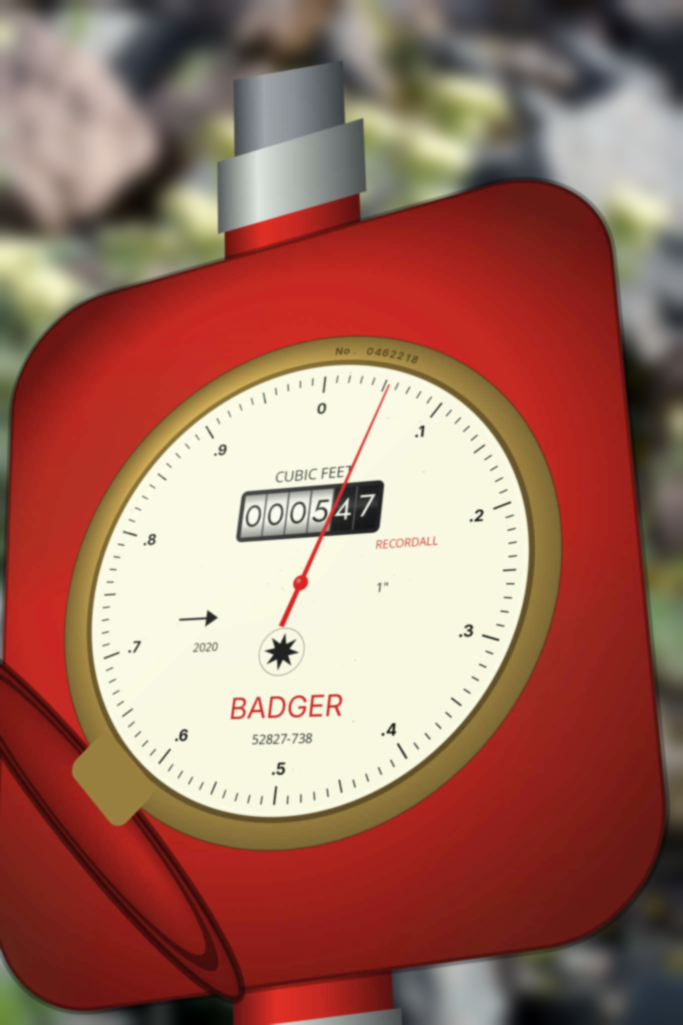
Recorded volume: 547.05,ft³
